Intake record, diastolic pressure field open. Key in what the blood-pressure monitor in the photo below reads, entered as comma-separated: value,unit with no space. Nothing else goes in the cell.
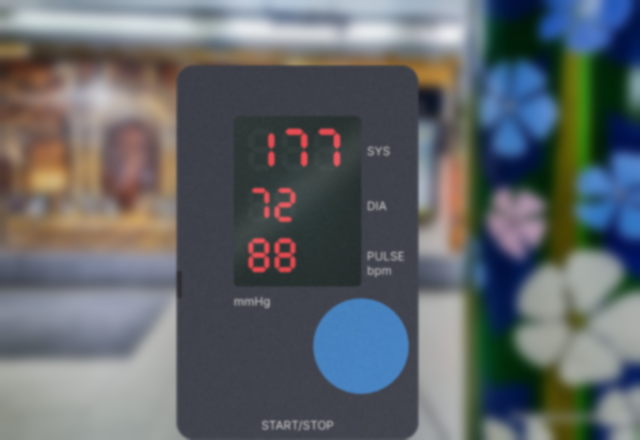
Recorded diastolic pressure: 72,mmHg
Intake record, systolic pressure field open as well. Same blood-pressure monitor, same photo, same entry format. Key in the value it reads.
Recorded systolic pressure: 177,mmHg
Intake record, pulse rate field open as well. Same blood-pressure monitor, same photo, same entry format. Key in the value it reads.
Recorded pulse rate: 88,bpm
